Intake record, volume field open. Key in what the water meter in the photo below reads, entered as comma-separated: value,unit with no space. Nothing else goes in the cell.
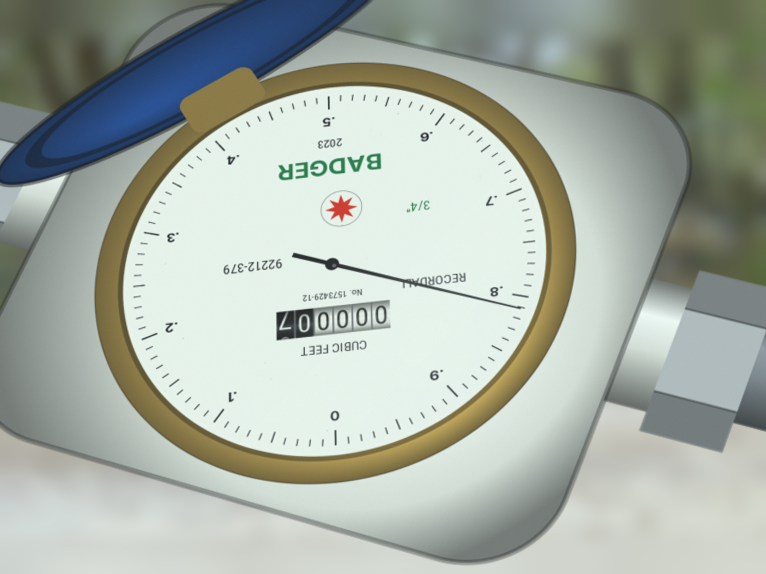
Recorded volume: 6.81,ft³
